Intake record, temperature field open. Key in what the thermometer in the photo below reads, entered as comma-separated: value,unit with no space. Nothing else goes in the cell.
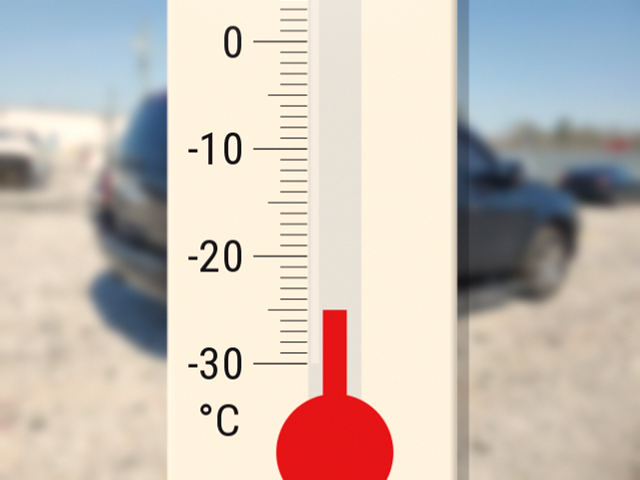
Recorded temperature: -25,°C
